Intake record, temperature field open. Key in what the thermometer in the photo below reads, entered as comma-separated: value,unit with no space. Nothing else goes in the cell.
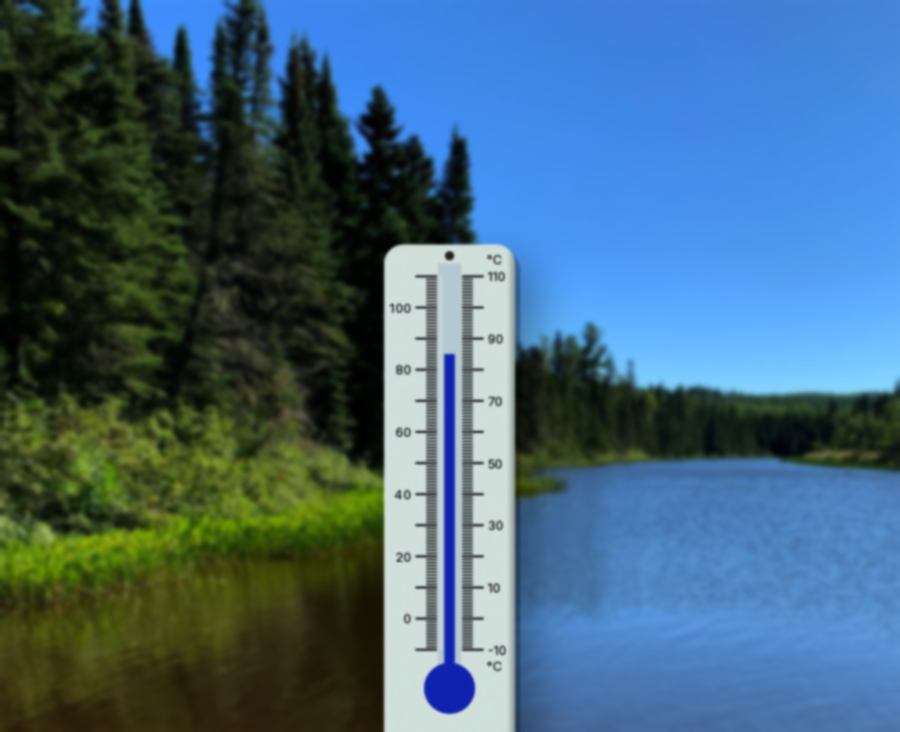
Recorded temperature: 85,°C
